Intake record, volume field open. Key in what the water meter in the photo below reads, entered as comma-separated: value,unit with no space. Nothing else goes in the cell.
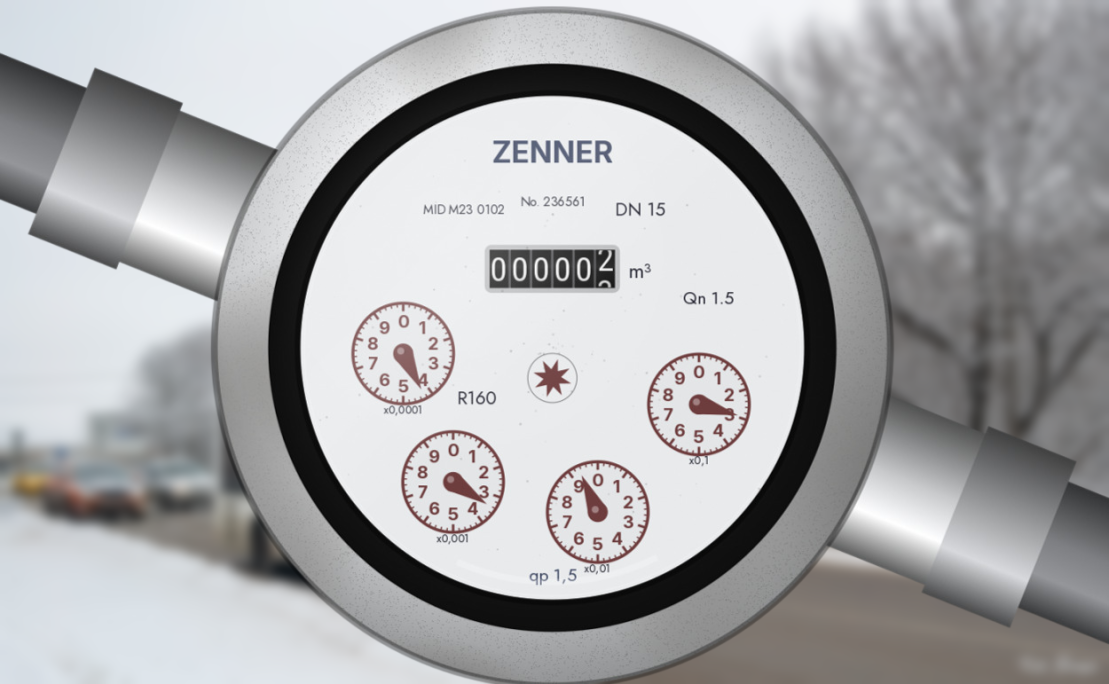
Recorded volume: 2.2934,m³
